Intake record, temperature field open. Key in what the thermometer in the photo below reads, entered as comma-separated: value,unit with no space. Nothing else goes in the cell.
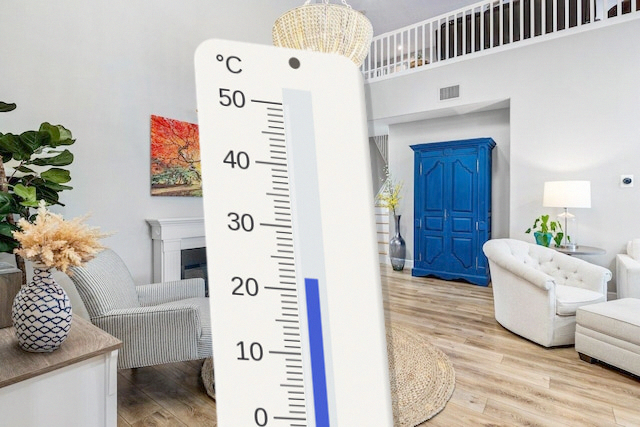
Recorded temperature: 22,°C
